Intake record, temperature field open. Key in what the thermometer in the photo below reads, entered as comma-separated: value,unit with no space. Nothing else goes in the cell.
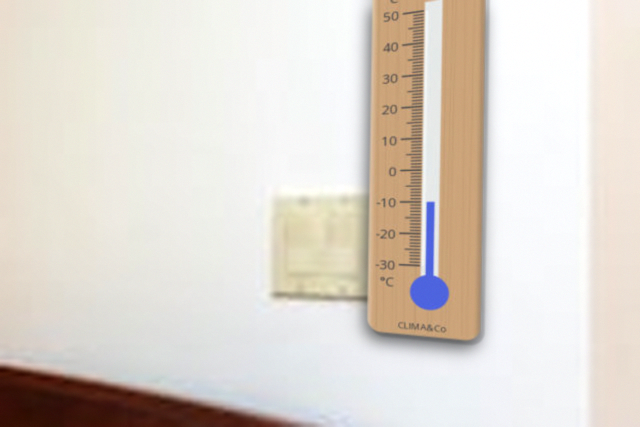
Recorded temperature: -10,°C
